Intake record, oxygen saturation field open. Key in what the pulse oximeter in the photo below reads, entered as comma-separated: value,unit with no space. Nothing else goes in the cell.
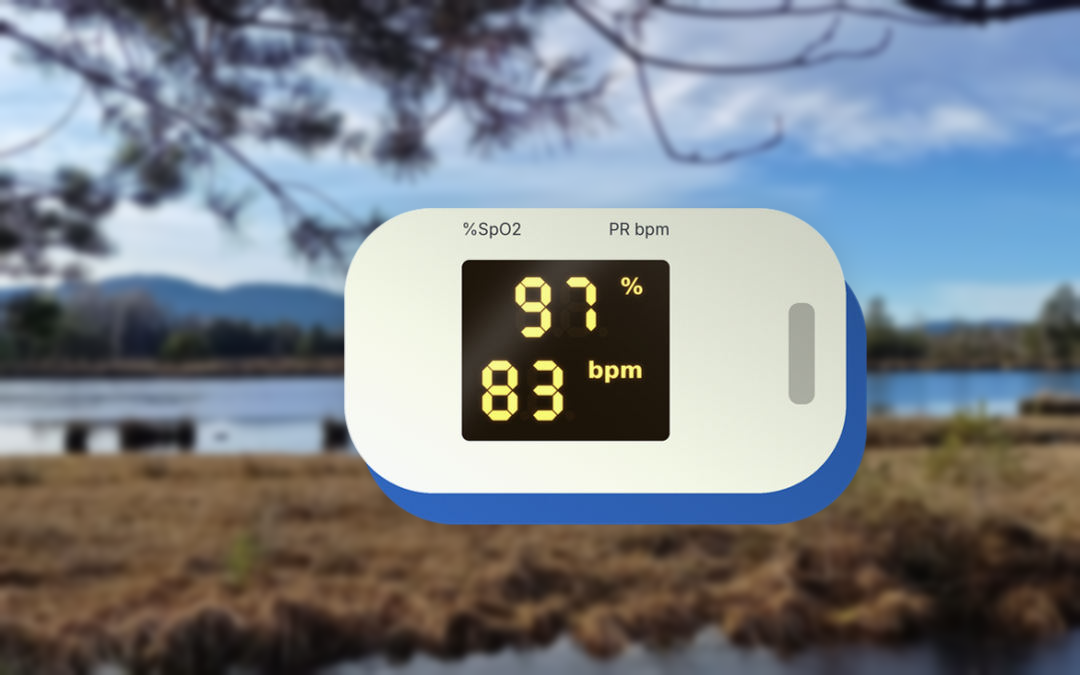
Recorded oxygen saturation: 97,%
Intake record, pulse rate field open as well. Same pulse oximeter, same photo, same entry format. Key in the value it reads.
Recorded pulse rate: 83,bpm
